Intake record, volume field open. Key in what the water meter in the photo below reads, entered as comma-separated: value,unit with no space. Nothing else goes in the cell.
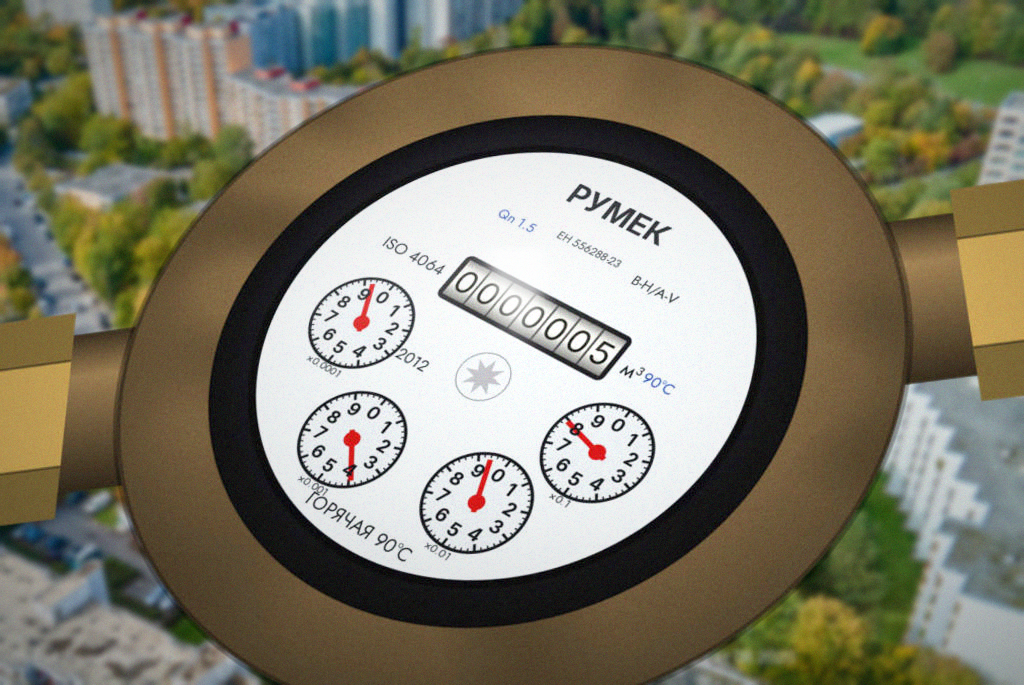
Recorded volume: 5.7939,m³
